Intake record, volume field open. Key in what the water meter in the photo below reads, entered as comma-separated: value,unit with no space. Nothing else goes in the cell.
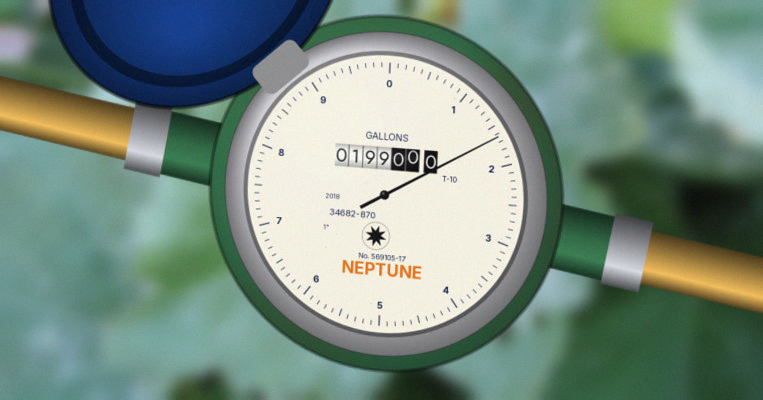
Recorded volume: 199001.6,gal
